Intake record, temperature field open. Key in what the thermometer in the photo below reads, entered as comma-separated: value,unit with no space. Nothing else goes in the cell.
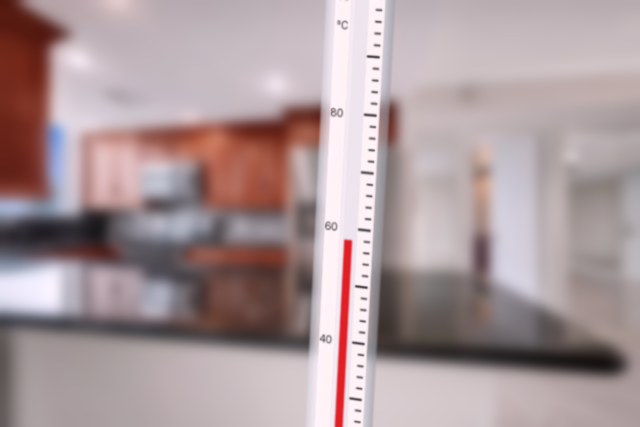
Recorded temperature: 58,°C
